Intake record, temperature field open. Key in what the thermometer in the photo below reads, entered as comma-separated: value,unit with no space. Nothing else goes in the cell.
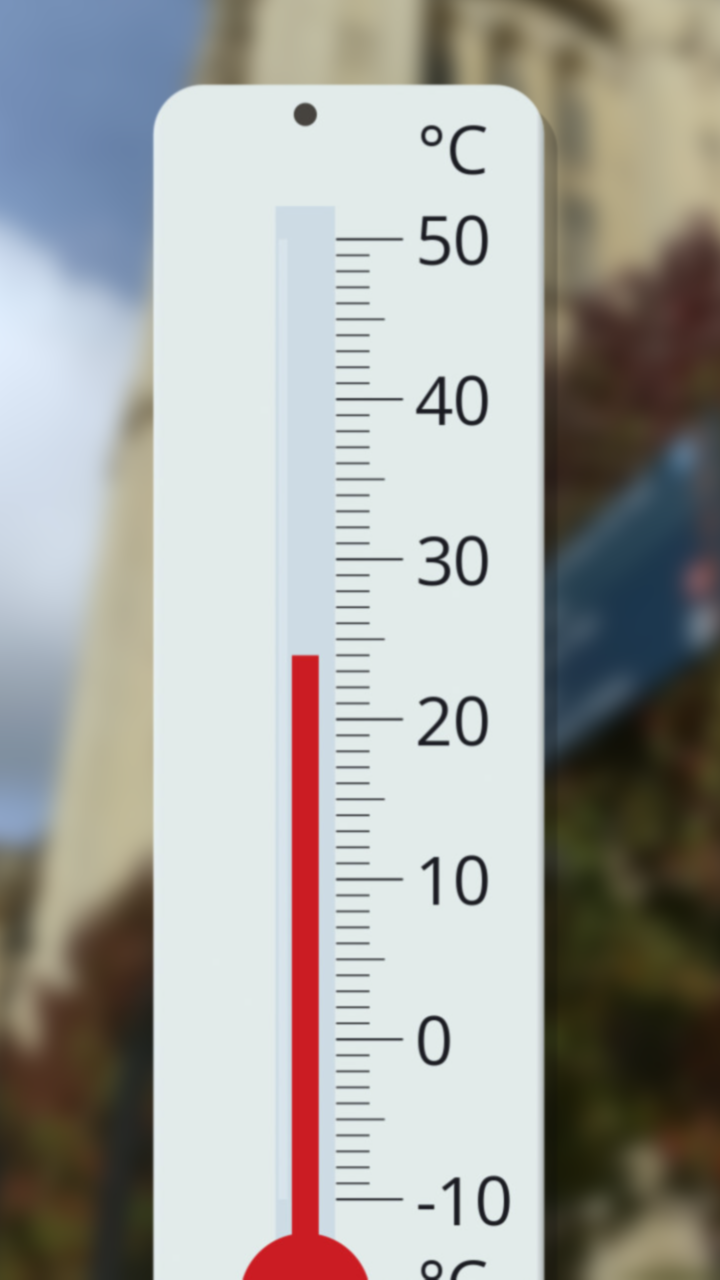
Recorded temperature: 24,°C
